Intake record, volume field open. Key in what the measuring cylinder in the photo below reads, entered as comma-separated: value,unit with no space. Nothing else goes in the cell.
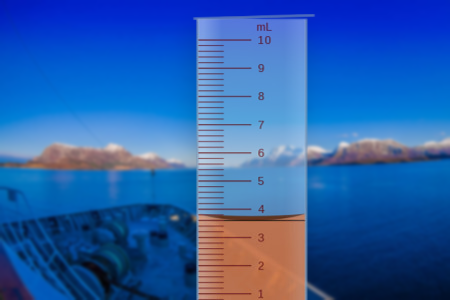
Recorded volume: 3.6,mL
